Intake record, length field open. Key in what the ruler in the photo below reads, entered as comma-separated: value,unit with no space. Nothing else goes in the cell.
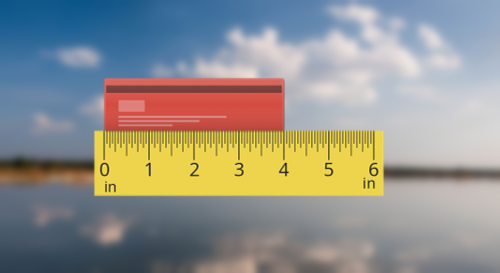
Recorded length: 4,in
